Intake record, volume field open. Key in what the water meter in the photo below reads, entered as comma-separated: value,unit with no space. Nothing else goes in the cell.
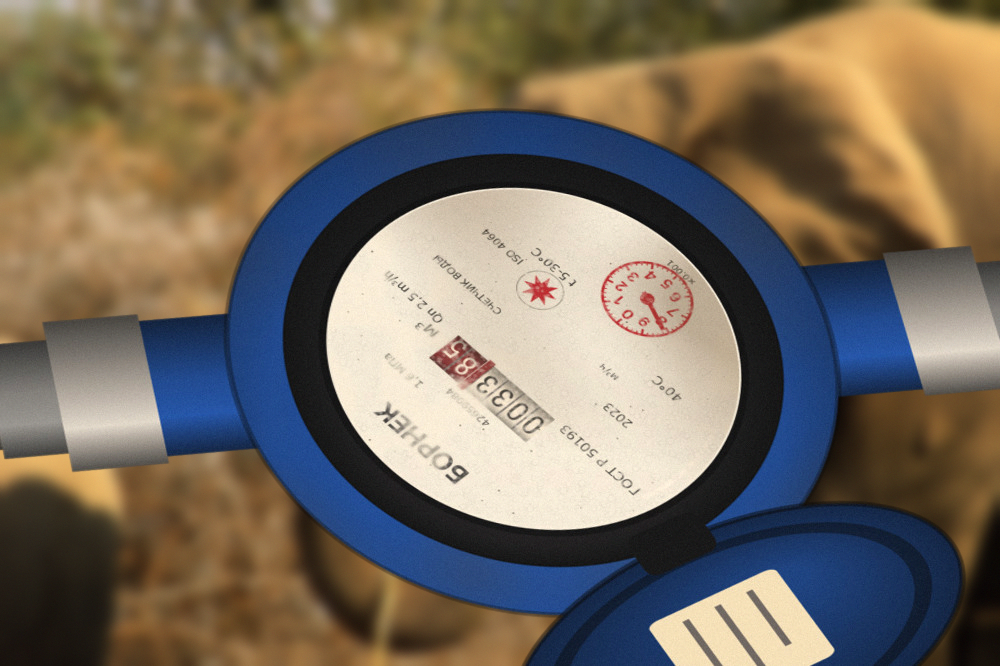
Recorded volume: 33.848,m³
